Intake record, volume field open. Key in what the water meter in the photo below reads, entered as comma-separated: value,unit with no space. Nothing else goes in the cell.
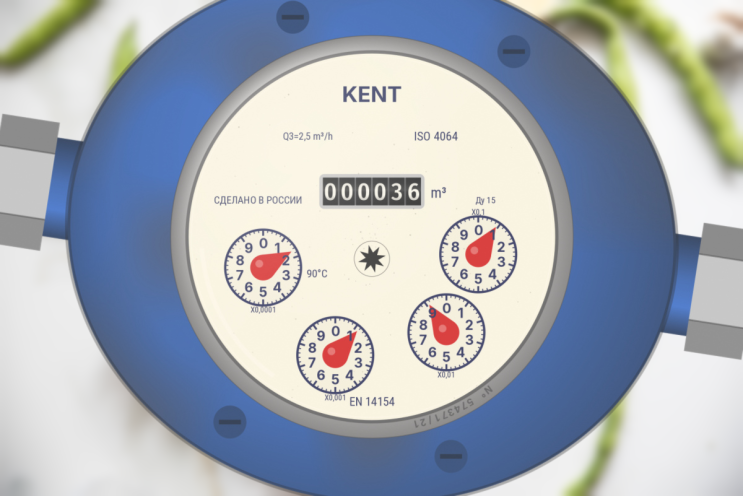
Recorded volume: 36.0911,m³
